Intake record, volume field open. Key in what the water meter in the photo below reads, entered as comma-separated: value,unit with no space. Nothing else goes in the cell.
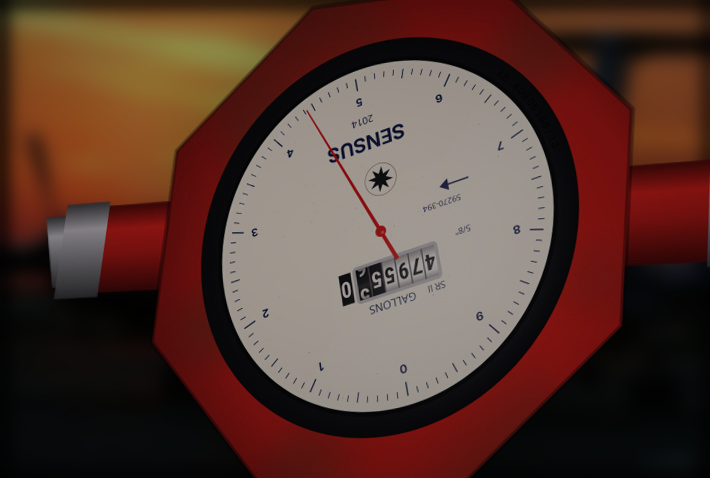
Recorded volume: 4795554.4,gal
